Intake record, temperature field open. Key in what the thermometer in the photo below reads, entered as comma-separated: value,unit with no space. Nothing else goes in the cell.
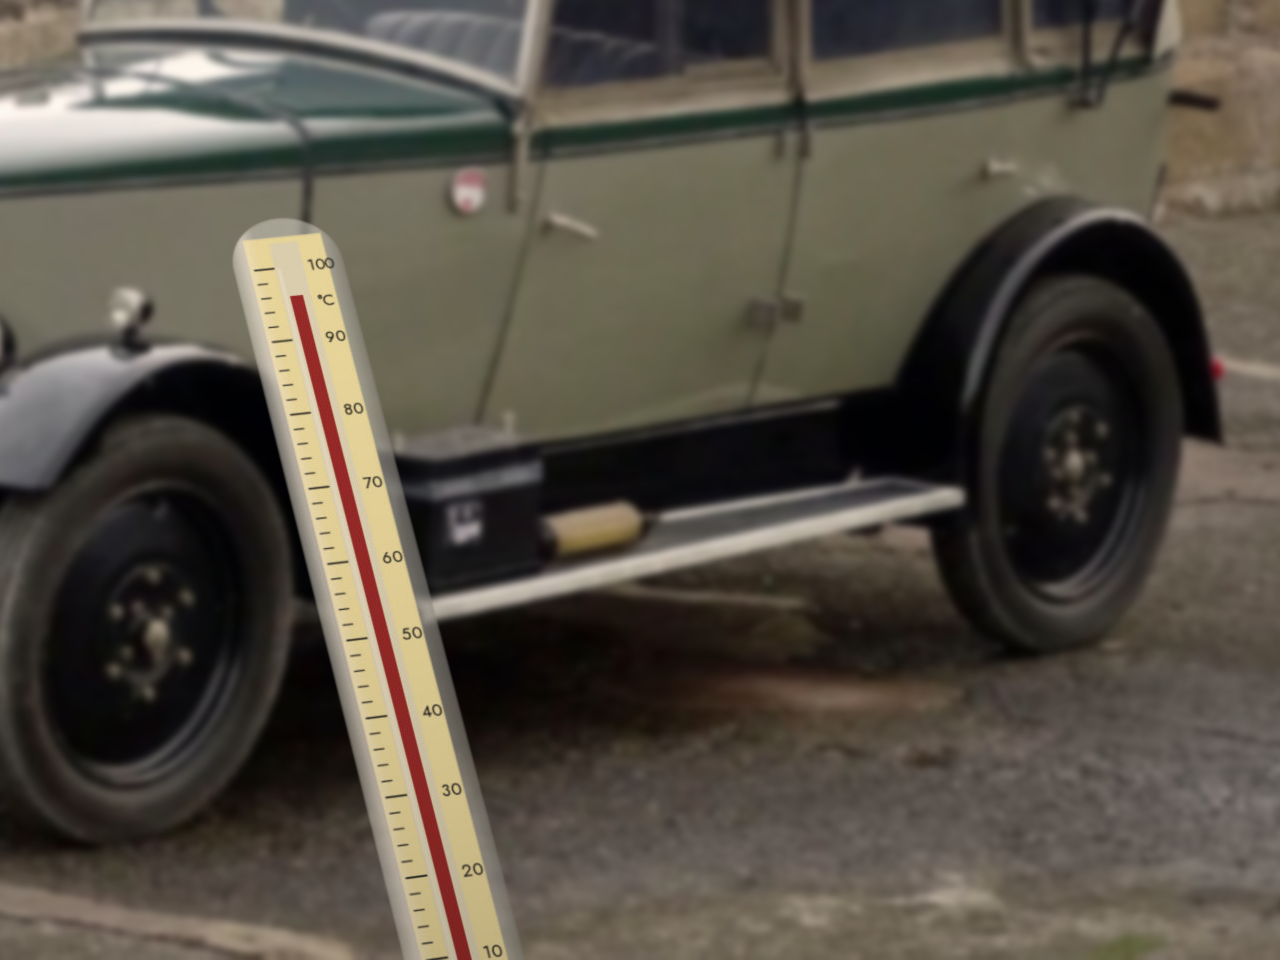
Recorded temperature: 96,°C
